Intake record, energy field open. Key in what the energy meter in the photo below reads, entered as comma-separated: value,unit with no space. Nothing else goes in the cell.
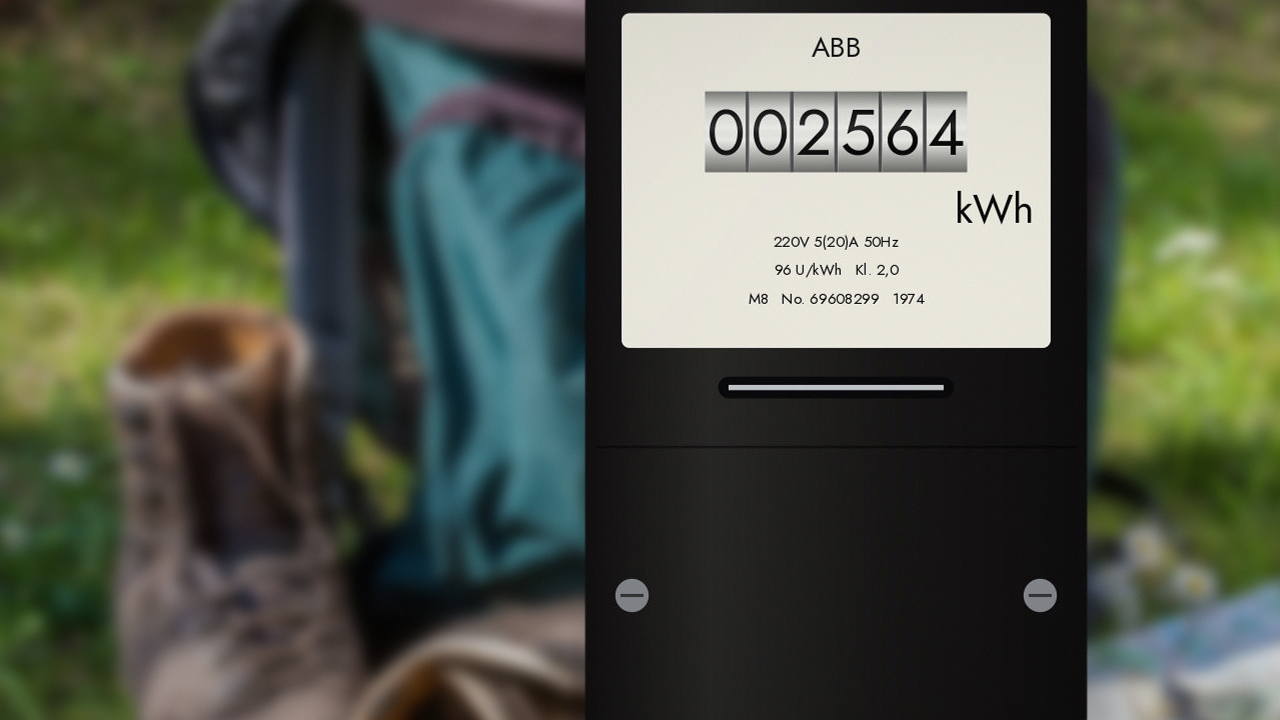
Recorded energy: 2564,kWh
